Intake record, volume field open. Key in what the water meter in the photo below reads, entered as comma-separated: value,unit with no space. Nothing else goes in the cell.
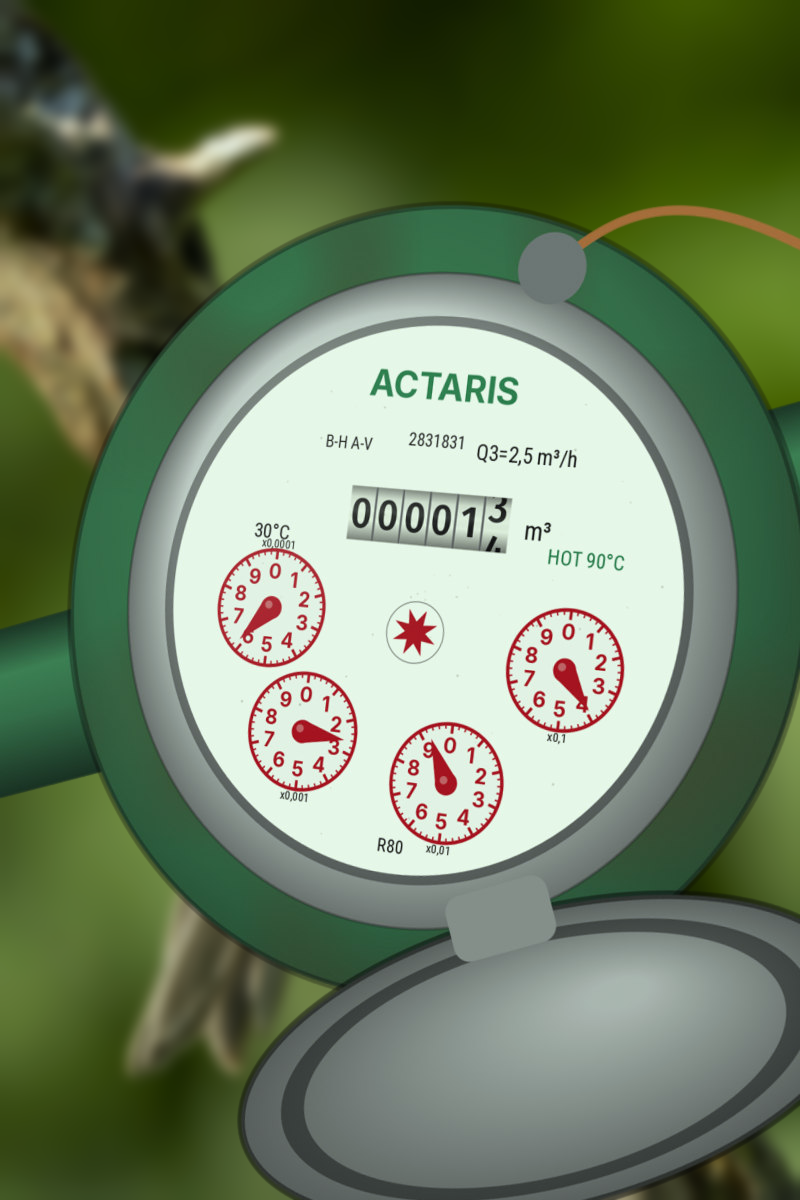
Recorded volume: 13.3926,m³
